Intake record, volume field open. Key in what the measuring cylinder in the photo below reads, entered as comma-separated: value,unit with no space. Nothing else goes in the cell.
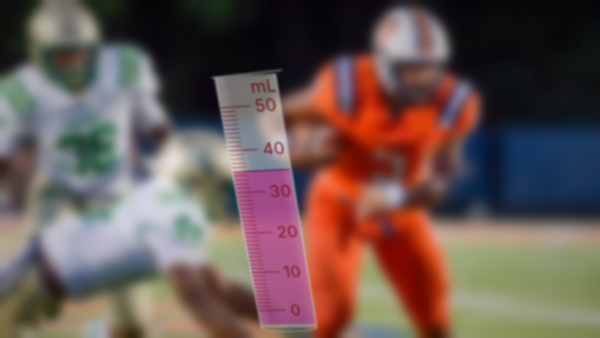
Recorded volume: 35,mL
